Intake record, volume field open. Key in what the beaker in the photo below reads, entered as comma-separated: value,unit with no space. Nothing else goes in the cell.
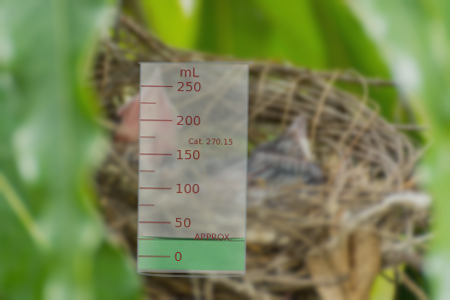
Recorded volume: 25,mL
